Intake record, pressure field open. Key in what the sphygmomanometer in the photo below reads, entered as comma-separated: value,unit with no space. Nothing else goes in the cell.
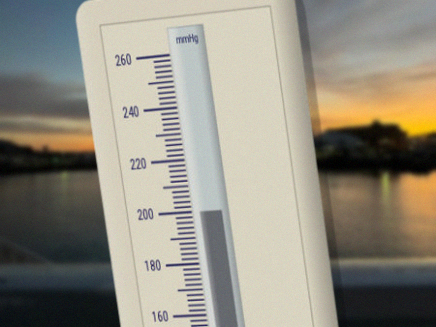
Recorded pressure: 200,mmHg
